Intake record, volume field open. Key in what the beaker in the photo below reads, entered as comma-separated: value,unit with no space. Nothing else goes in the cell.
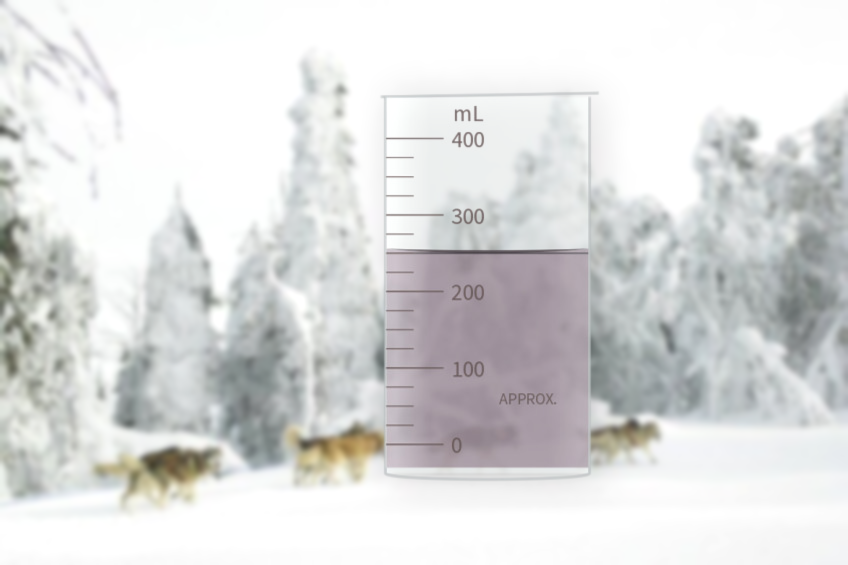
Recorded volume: 250,mL
